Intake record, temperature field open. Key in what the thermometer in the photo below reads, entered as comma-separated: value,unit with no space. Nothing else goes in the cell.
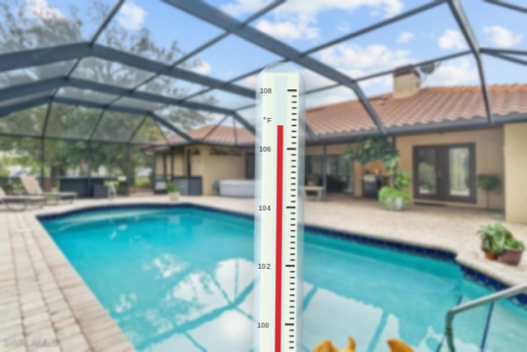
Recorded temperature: 106.8,°F
